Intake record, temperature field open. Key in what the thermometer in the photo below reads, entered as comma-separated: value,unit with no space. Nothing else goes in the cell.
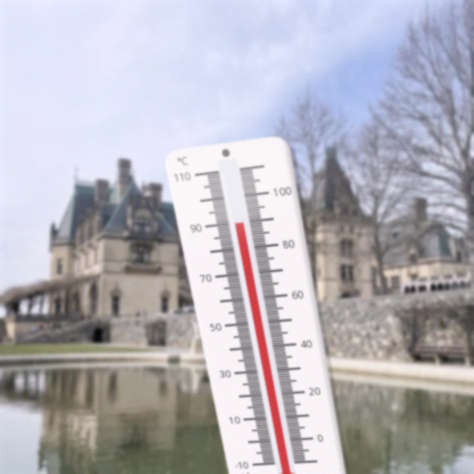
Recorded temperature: 90,°C
